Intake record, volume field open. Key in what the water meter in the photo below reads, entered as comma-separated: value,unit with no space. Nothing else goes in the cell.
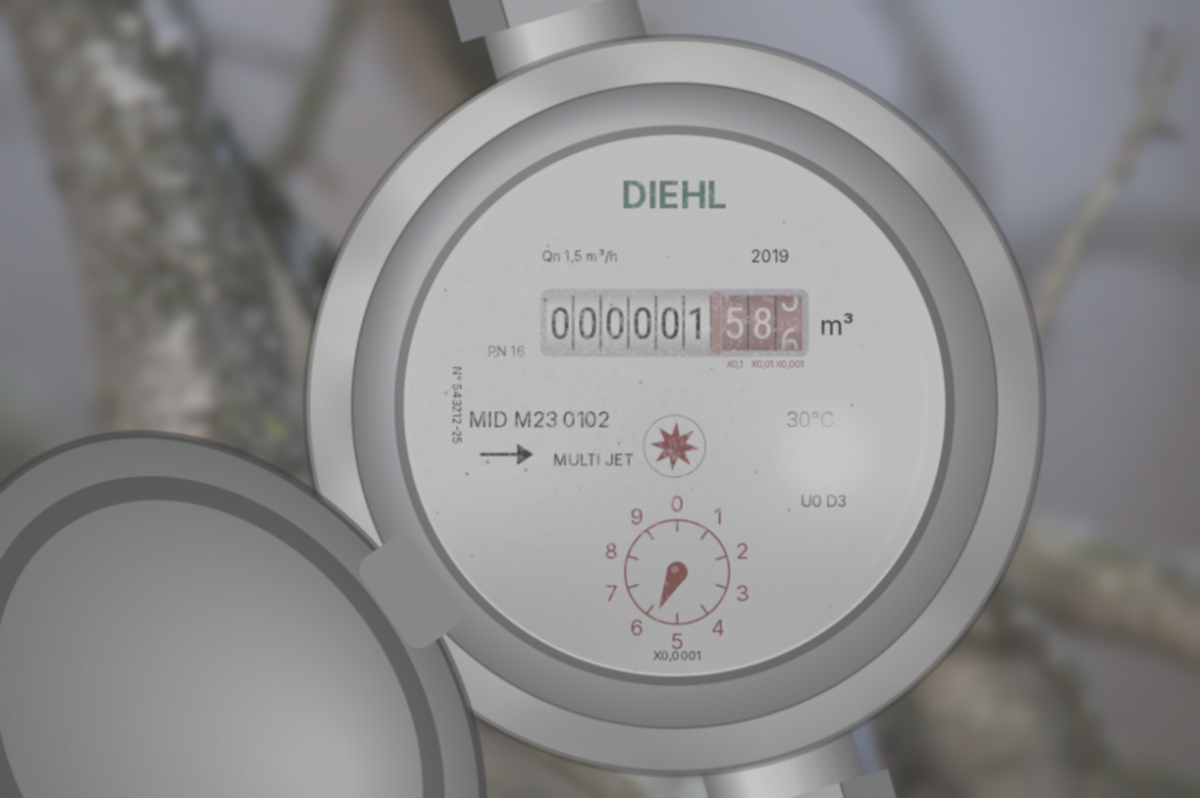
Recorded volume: 1.5855,m³
